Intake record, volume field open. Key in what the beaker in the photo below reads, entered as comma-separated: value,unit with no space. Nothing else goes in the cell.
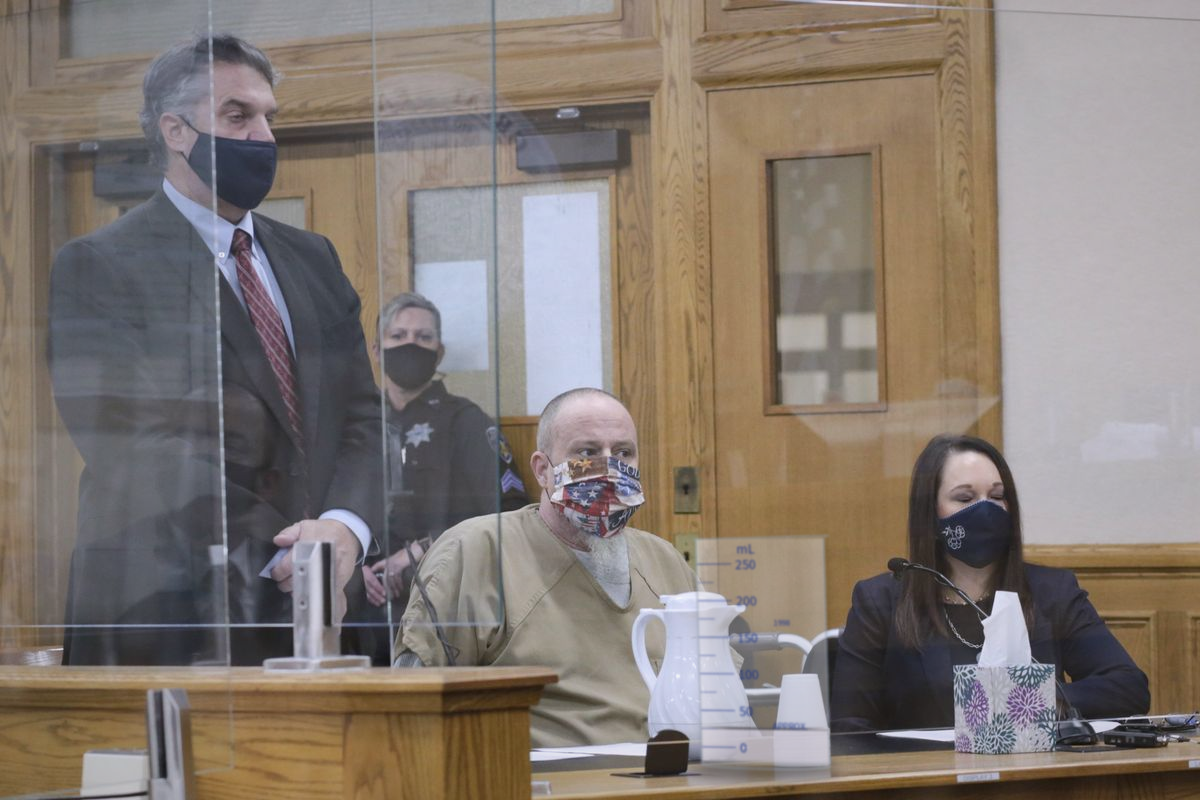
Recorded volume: 25,mL
